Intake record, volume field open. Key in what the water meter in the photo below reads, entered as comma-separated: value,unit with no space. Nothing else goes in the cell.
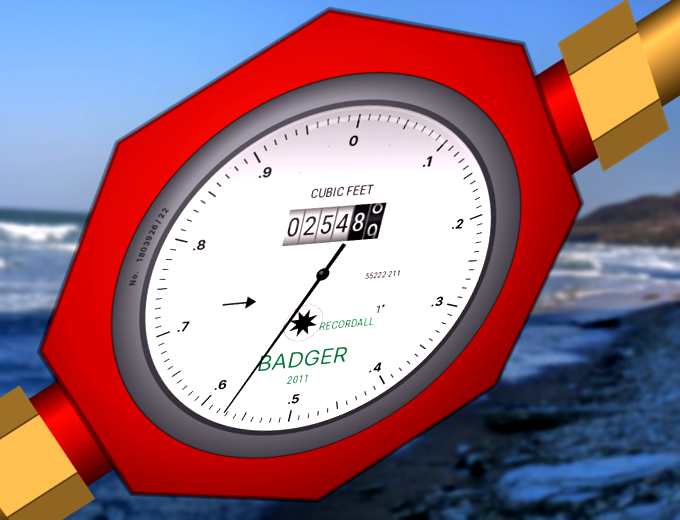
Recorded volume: 25488.57,ft³
